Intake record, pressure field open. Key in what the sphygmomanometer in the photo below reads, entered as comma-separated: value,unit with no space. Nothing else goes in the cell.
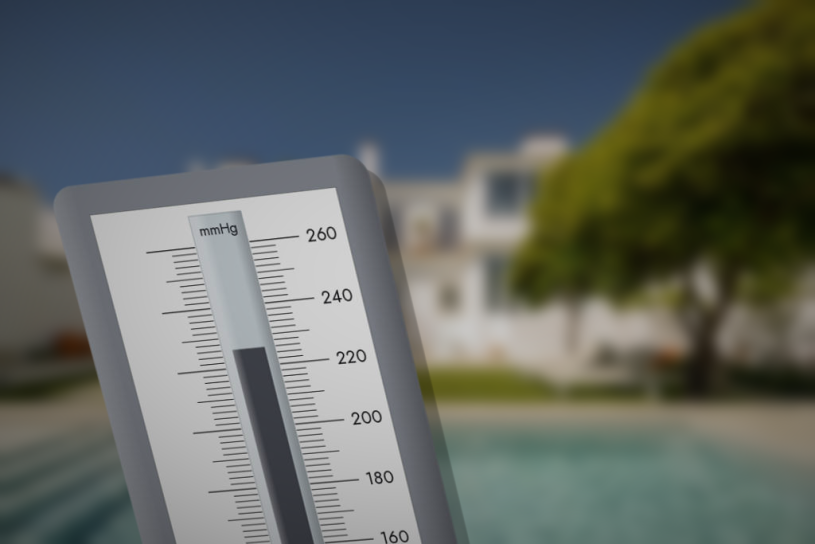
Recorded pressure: 226,mmHg
